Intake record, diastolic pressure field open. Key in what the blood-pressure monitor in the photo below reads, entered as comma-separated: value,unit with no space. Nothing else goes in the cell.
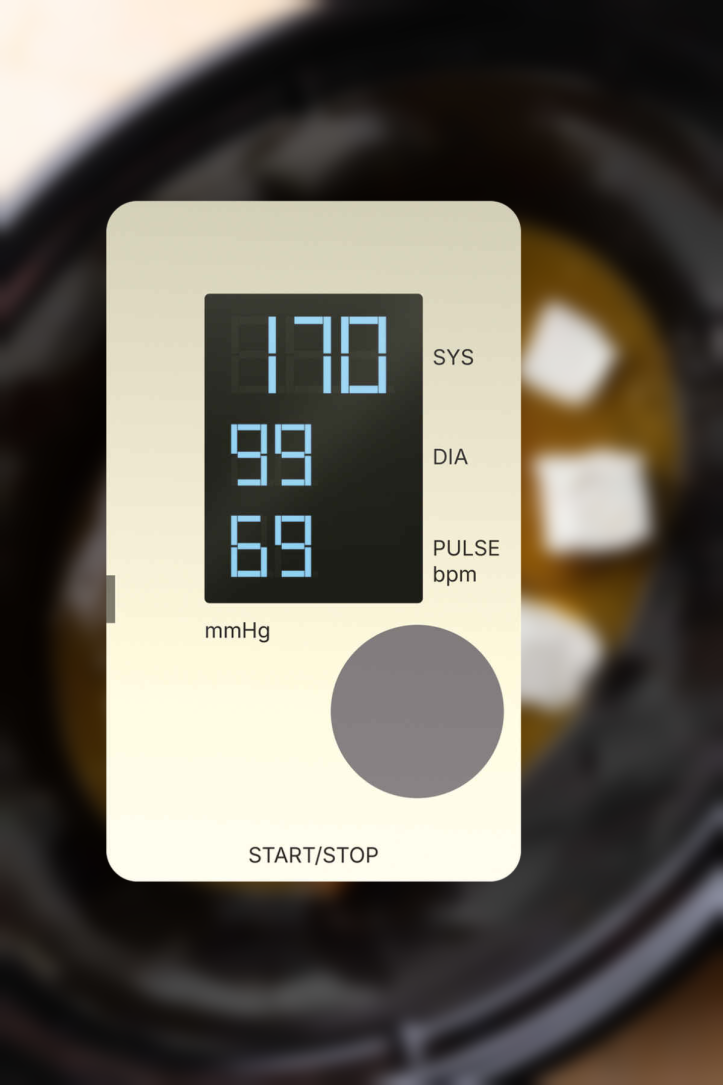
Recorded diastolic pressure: 99,mmHg
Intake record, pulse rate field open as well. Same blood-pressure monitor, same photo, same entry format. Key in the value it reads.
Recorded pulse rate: 69,bpm
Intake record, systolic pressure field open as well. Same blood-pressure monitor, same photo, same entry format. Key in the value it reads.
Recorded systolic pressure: 170,mmHg
